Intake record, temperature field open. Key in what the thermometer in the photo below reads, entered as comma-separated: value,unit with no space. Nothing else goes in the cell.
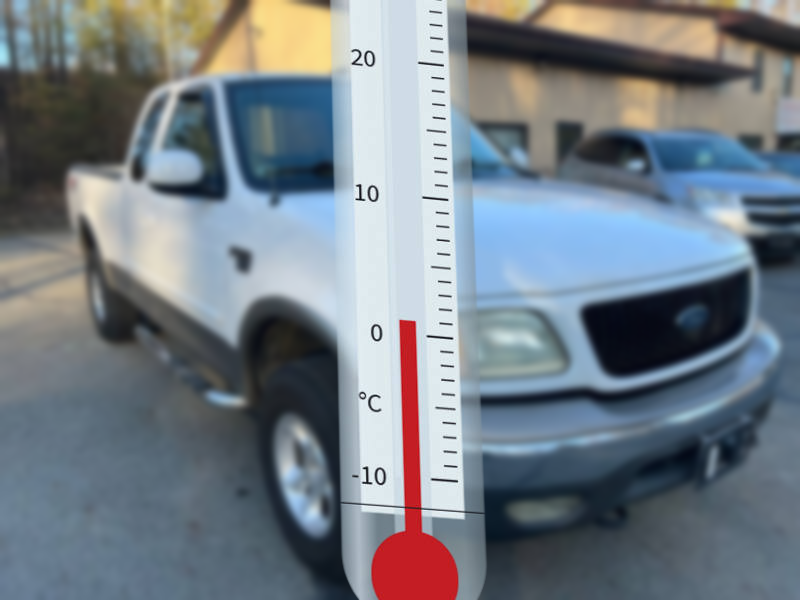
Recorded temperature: 1,°C
